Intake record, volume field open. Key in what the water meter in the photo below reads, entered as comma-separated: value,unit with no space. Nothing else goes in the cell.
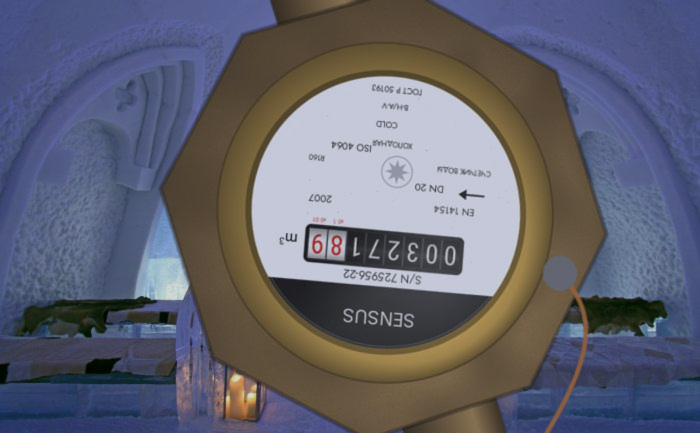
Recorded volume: 3271.89,m³
